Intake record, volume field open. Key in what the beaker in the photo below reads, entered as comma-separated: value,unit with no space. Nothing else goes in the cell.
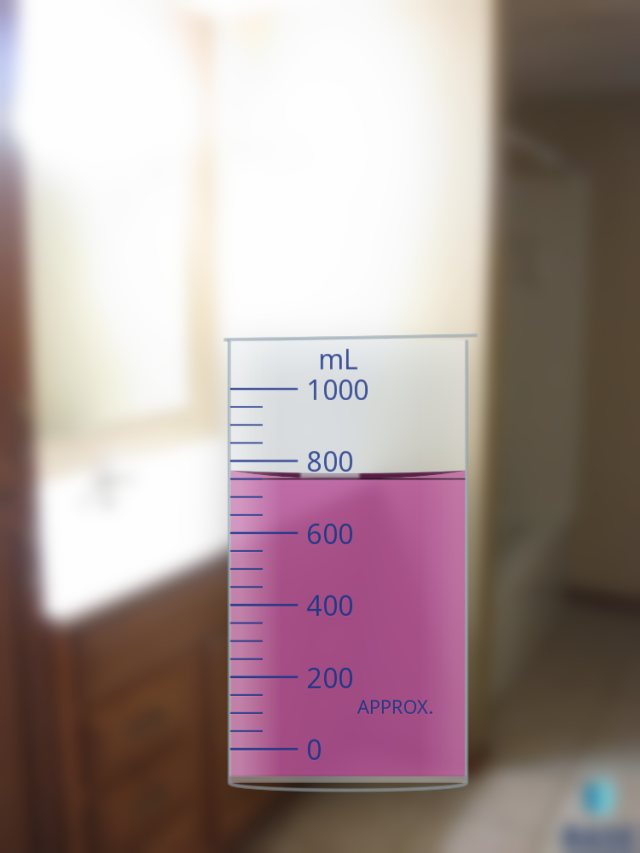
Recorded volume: 750,mL
